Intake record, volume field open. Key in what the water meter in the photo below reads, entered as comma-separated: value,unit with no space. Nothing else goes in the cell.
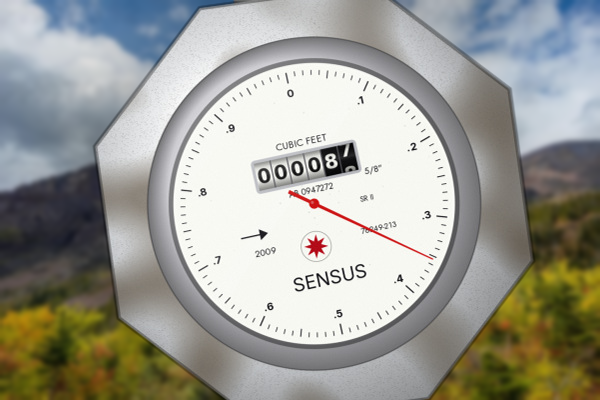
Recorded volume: 87.35,ft³
